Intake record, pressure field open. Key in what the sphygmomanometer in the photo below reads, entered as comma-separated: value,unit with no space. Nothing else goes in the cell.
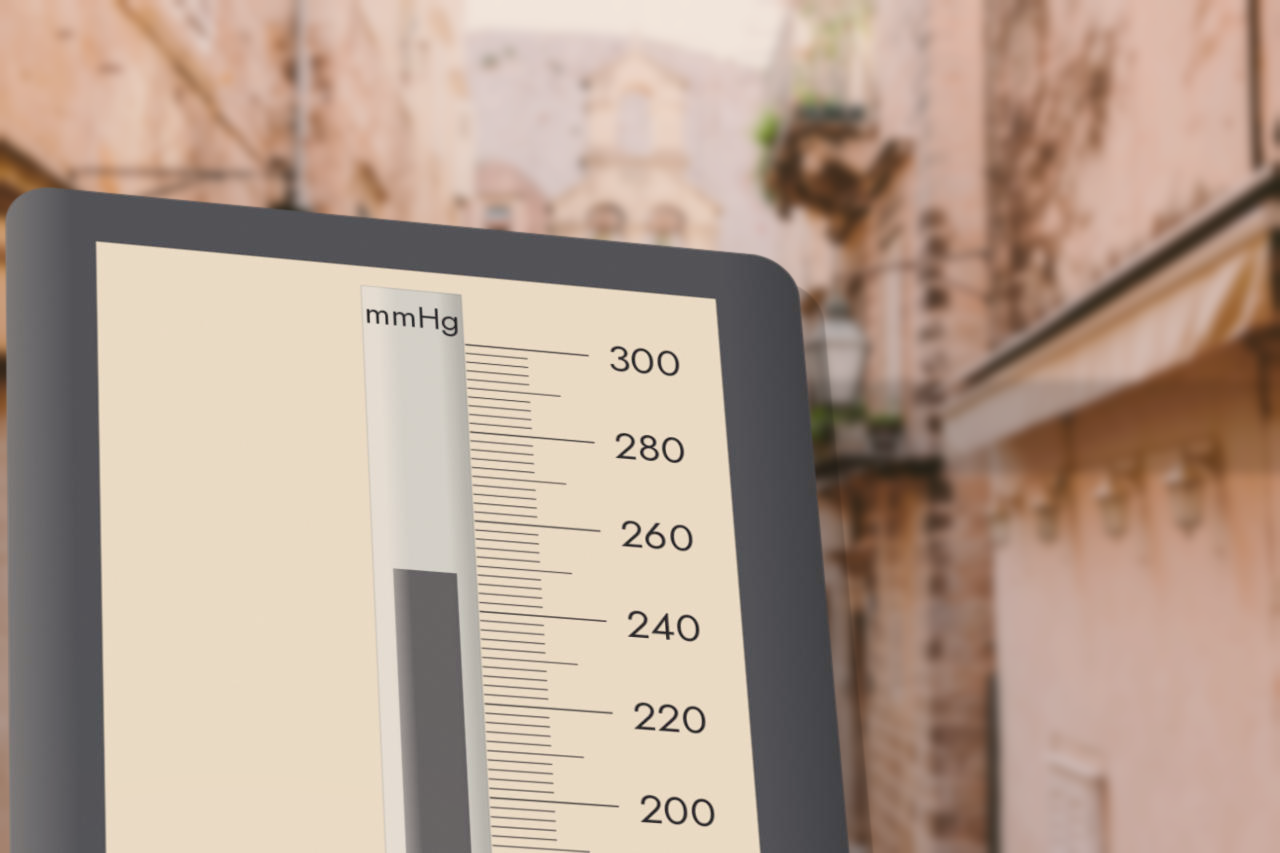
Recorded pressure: 248,mmHg
